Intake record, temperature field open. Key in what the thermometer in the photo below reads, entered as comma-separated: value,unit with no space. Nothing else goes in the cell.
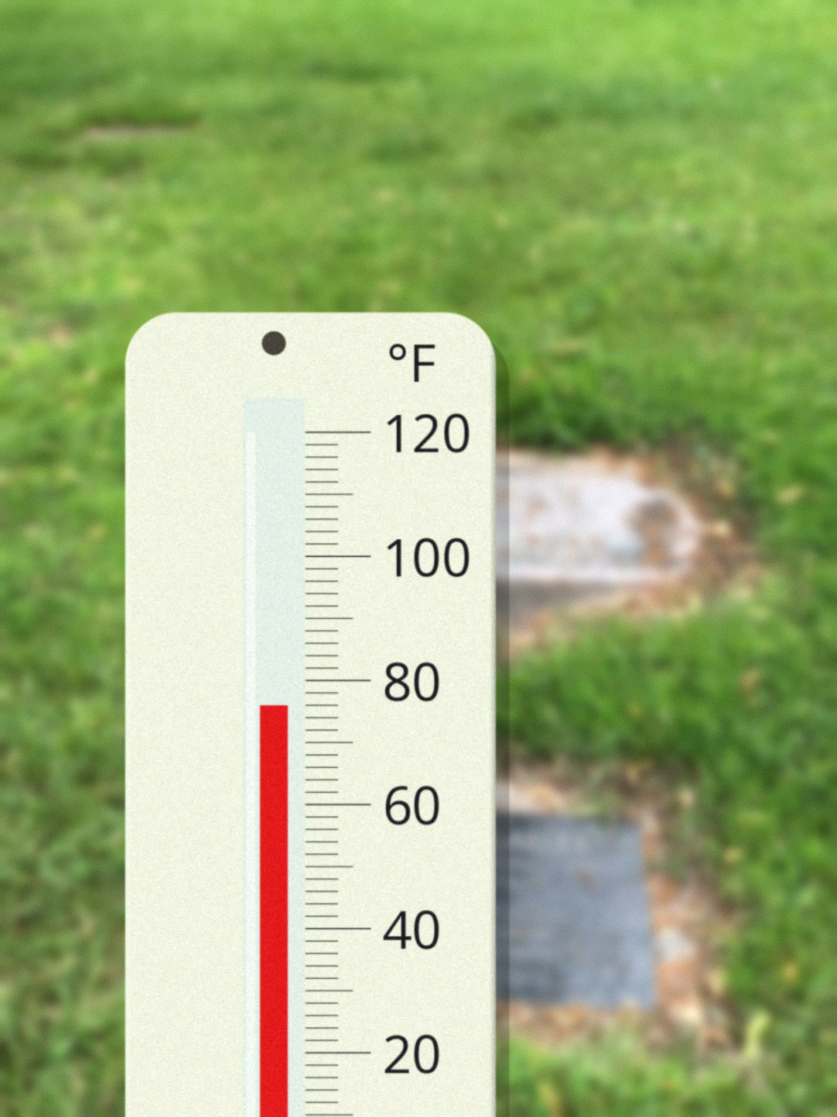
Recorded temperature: 76,°F
